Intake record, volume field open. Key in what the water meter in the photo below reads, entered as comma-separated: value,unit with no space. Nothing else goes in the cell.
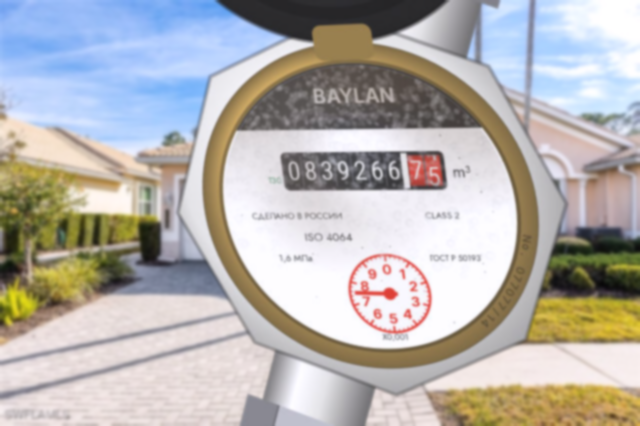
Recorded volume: 839266.747,m³
